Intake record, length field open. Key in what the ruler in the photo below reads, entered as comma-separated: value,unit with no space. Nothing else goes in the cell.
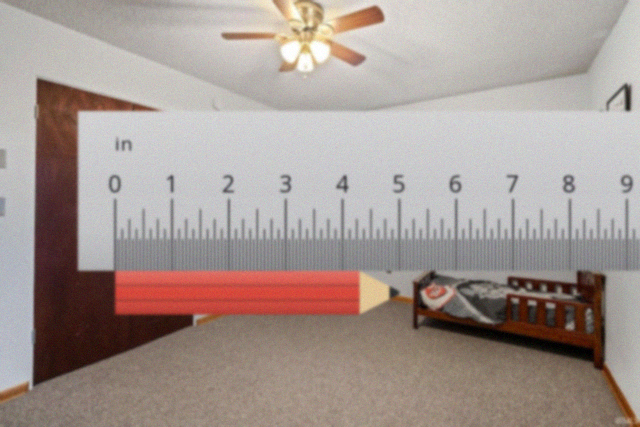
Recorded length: 5,in
